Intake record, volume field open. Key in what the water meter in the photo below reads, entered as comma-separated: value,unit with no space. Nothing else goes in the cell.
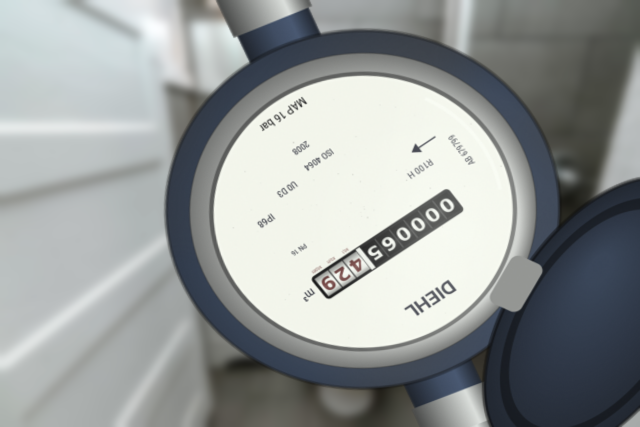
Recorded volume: 65.429,m³
